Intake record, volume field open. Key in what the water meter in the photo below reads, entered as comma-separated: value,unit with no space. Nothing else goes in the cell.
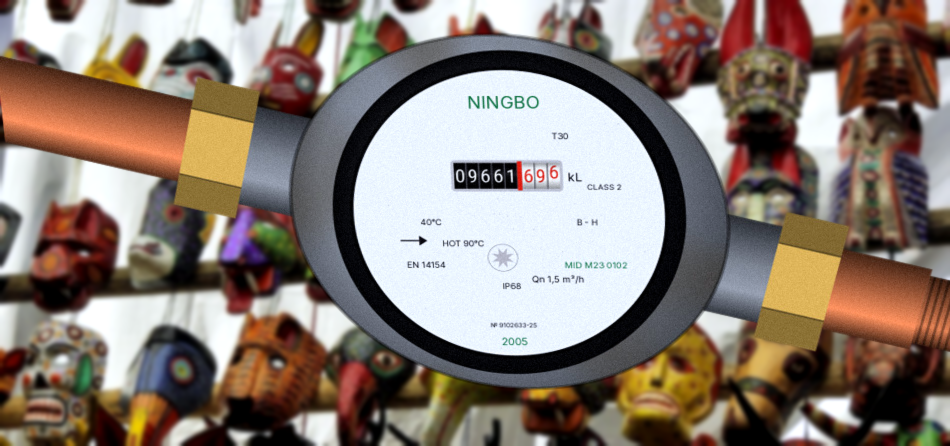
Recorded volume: 9661.696,kL
